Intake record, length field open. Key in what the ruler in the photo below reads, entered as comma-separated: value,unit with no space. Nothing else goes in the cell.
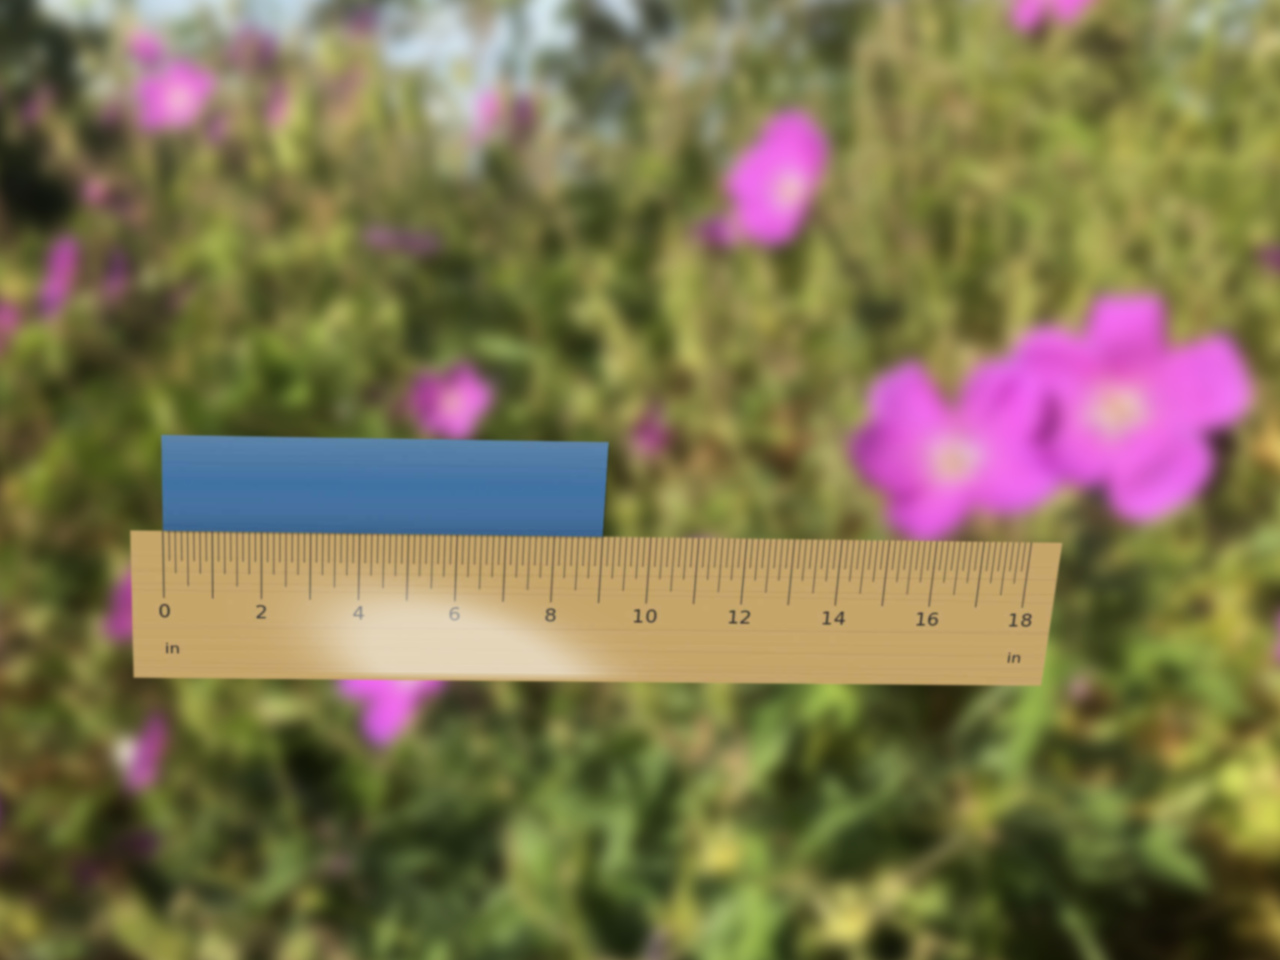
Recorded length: 9,in
